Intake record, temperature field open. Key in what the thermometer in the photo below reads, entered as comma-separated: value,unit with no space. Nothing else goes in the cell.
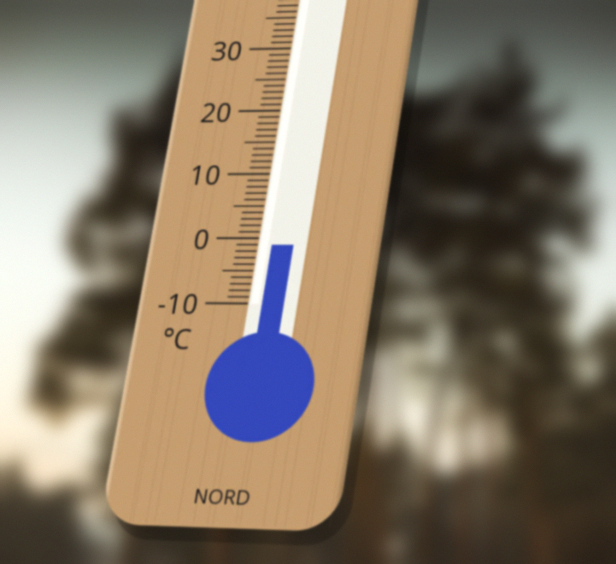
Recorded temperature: -1,°C
